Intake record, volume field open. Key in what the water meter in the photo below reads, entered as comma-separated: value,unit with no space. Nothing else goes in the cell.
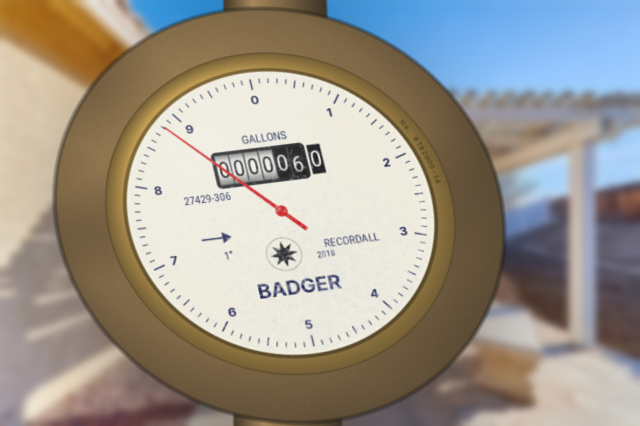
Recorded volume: 58.8,gal
